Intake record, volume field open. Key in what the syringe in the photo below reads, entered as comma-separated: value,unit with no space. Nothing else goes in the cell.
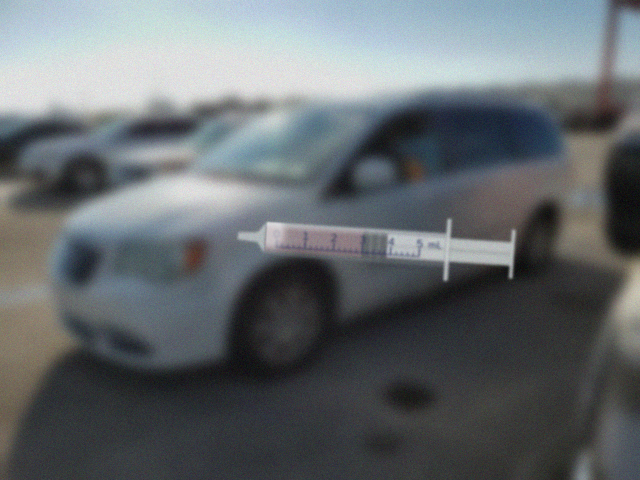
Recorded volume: 3,mL
